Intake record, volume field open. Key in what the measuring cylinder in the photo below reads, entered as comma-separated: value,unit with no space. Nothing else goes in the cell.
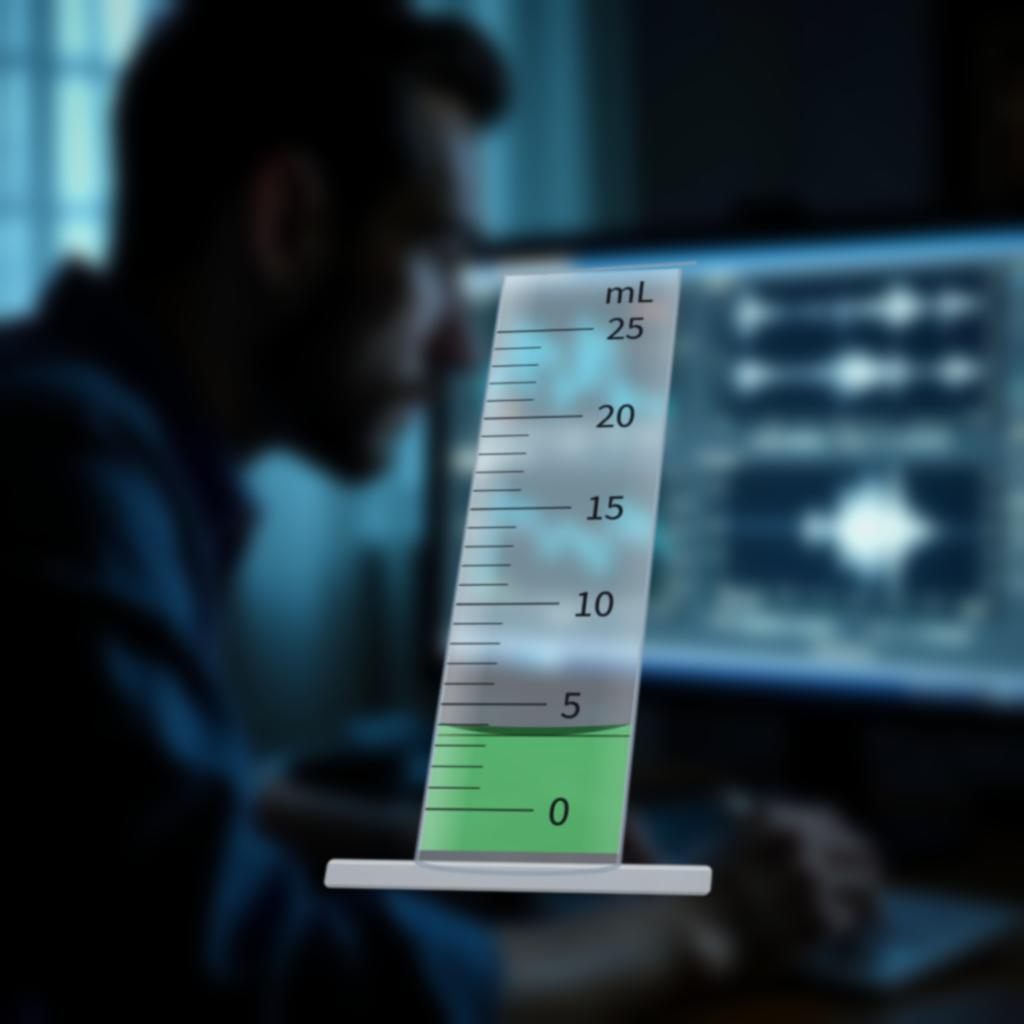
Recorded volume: 3.5,mL
